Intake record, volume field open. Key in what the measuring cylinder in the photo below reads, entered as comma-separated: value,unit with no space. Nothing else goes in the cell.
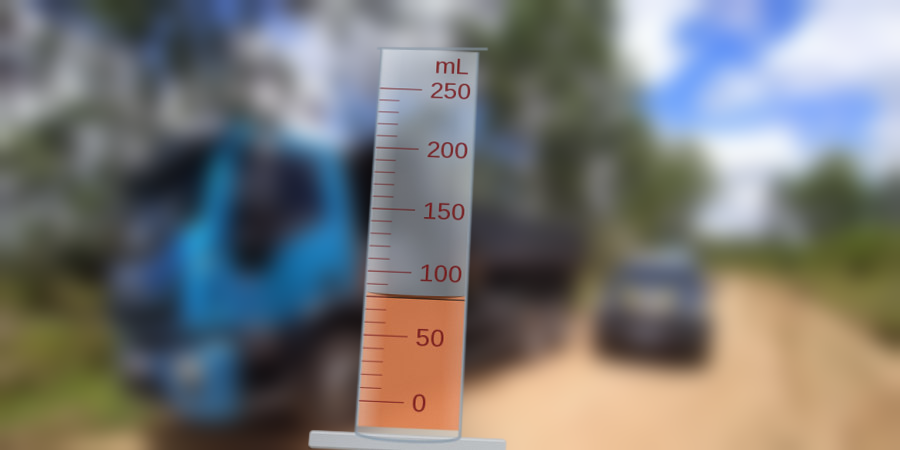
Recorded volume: 80,mL
